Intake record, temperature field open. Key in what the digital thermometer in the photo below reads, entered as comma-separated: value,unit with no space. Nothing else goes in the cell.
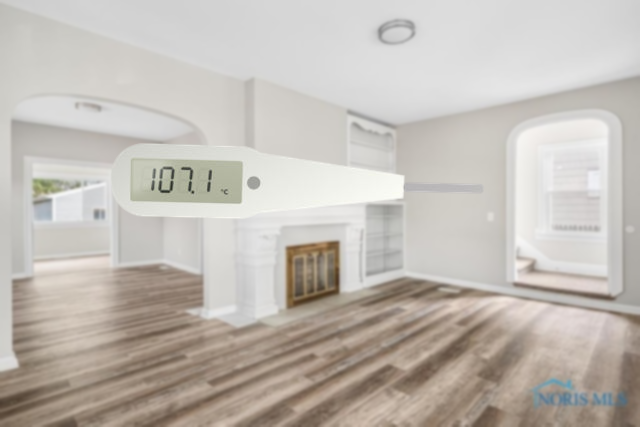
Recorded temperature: 107.1,°C
